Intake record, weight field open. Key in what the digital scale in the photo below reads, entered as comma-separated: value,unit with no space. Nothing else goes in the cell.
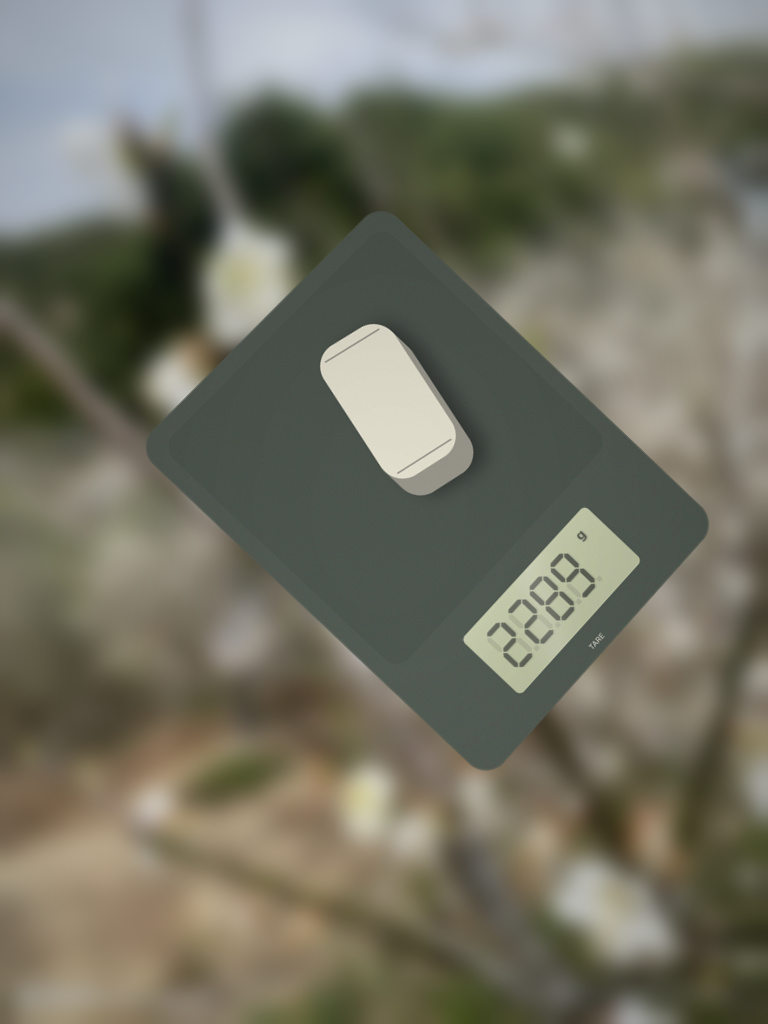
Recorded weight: 2289,g
